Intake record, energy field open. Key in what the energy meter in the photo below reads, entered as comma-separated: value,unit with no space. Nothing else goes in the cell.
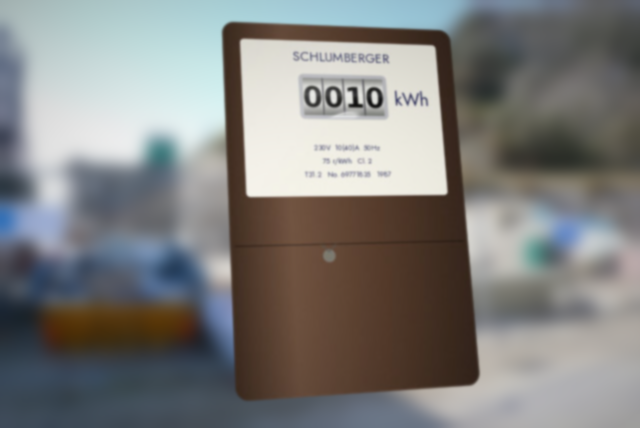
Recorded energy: 10,kWh
